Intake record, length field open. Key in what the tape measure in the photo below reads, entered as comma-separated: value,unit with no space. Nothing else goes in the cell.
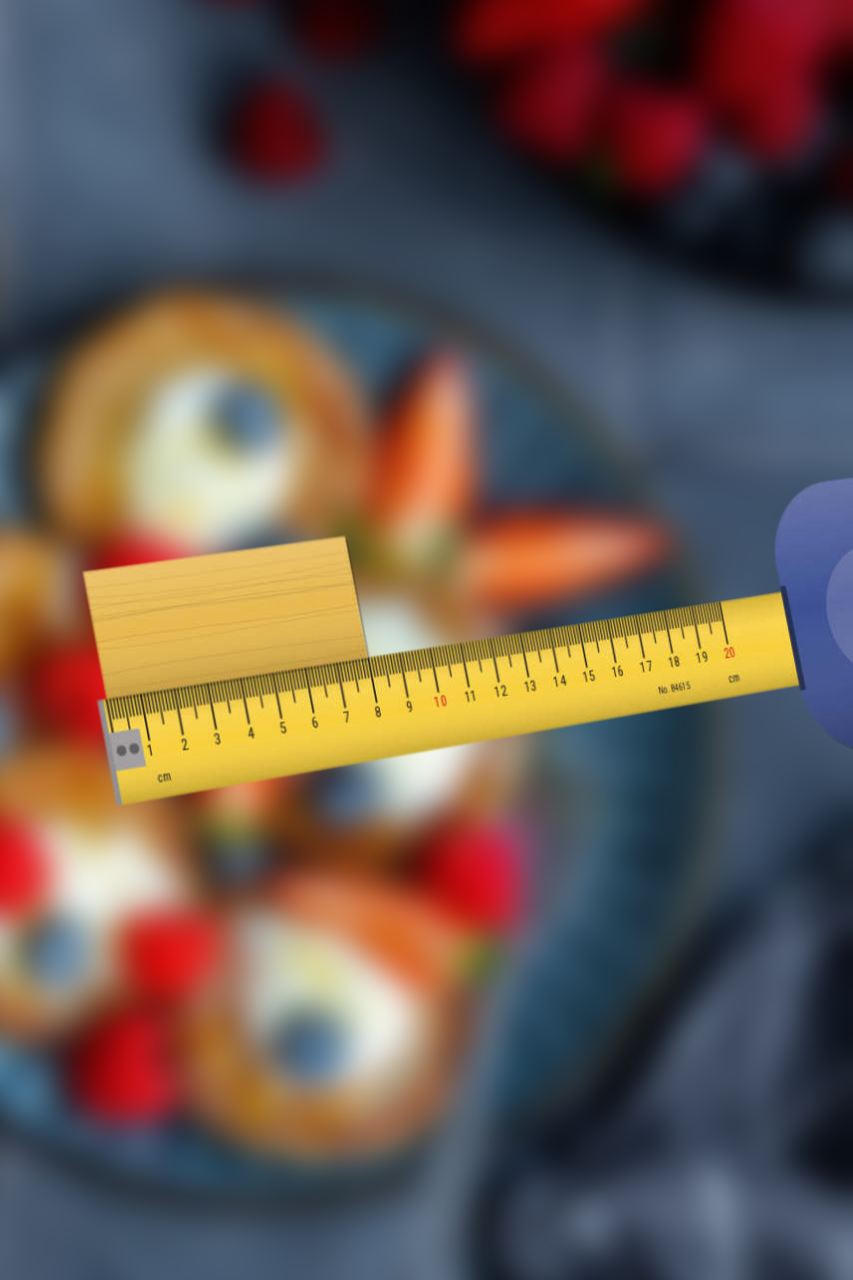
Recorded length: 8,cm
